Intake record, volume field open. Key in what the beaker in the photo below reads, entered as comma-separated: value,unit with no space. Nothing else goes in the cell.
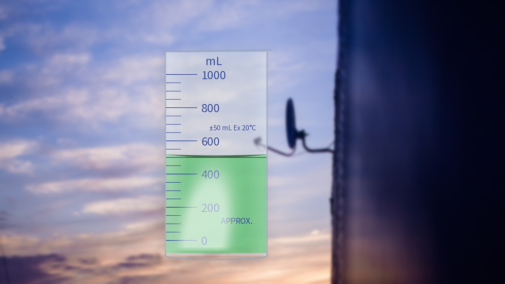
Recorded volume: 500,mL
